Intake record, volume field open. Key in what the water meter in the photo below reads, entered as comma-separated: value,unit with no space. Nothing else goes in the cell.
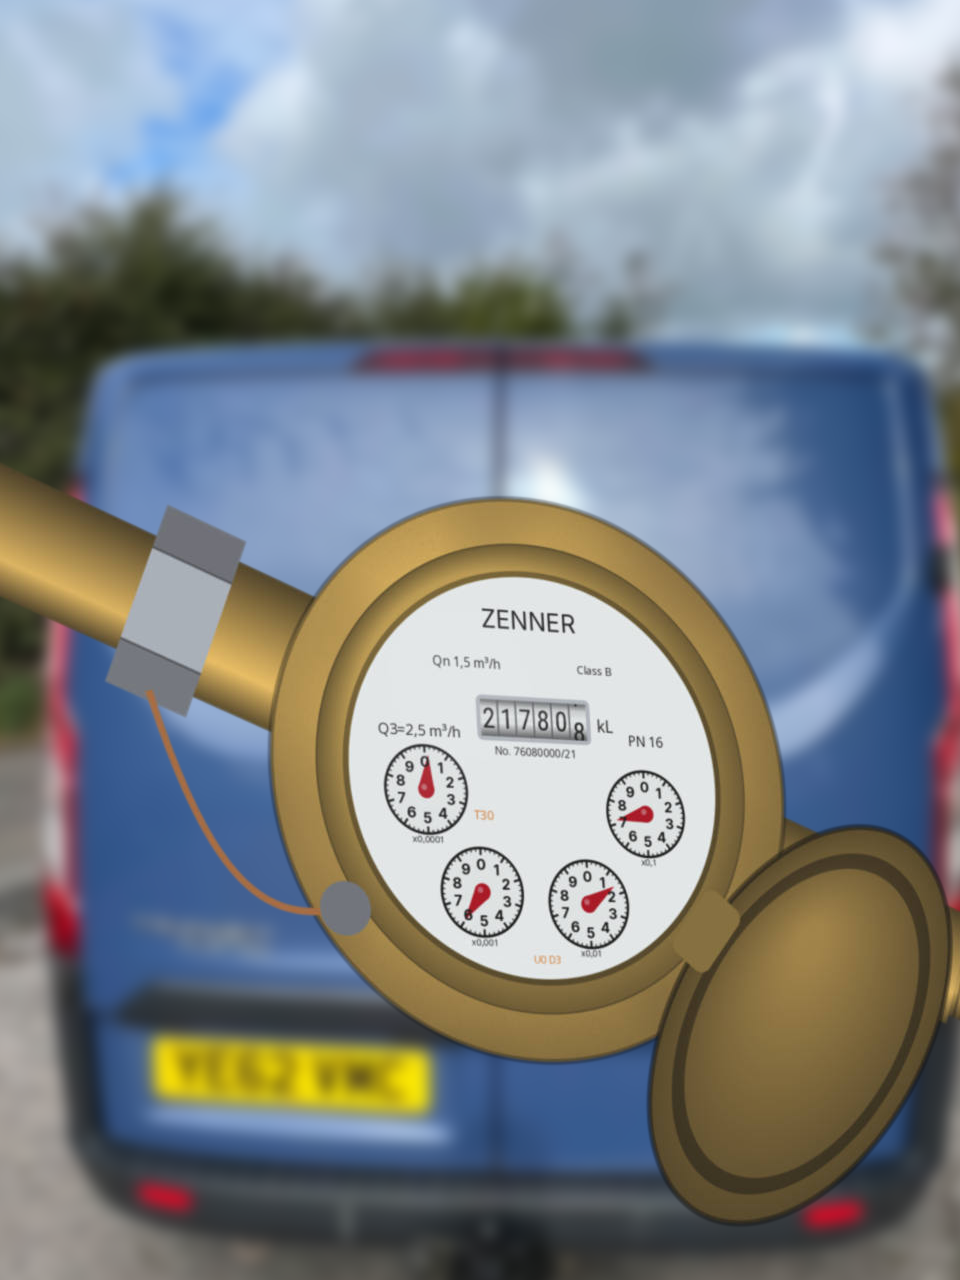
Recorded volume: 217807.7160,kL
